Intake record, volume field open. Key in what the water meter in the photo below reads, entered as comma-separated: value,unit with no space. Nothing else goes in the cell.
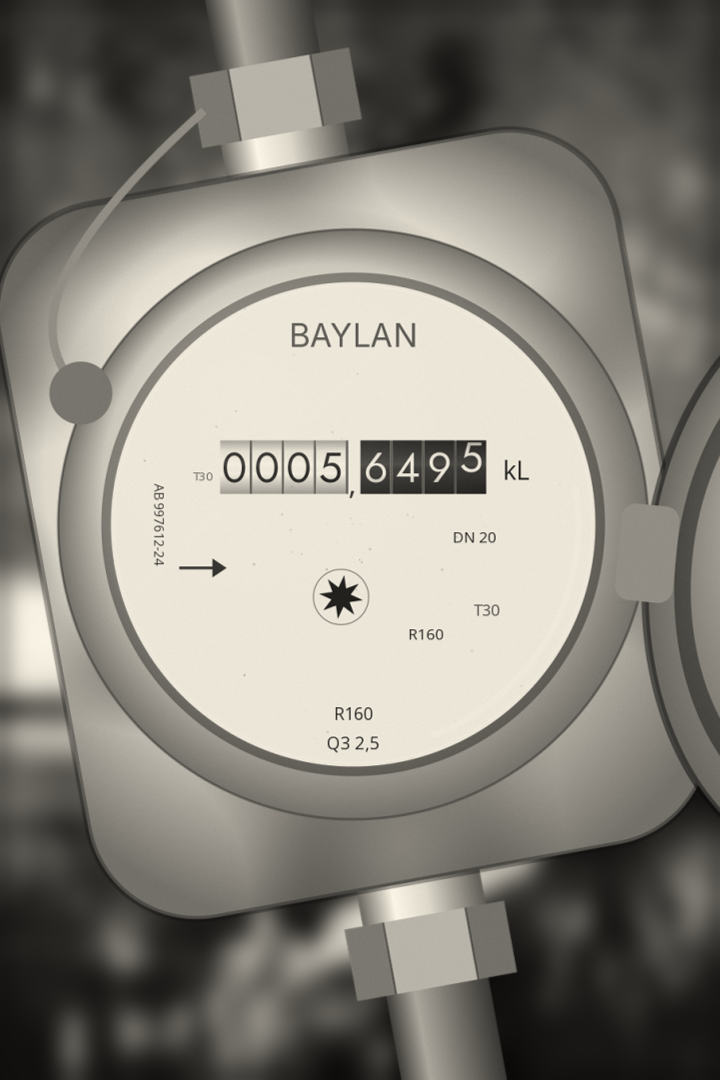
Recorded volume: 5.6495,kL
